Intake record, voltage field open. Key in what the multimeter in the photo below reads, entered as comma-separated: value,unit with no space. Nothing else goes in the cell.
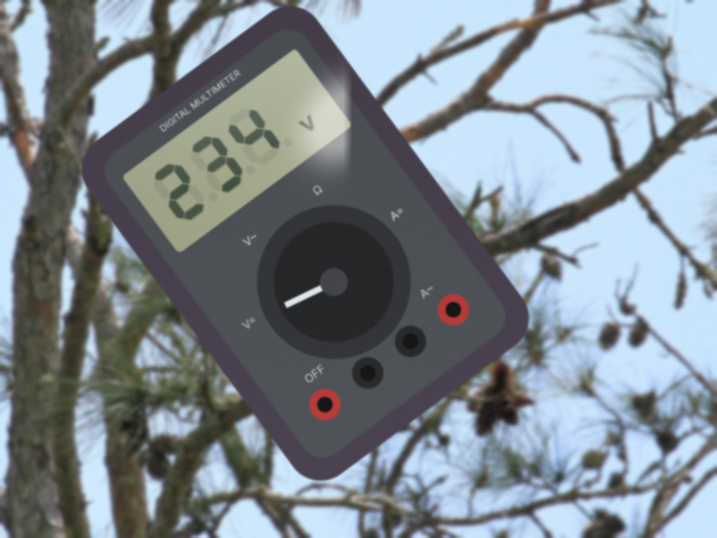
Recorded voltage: 234,V
